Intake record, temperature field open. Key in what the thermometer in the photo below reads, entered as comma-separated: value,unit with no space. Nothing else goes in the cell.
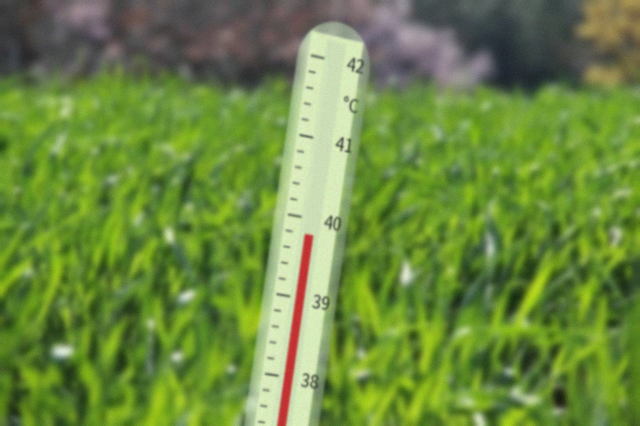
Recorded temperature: 39.8,°C
